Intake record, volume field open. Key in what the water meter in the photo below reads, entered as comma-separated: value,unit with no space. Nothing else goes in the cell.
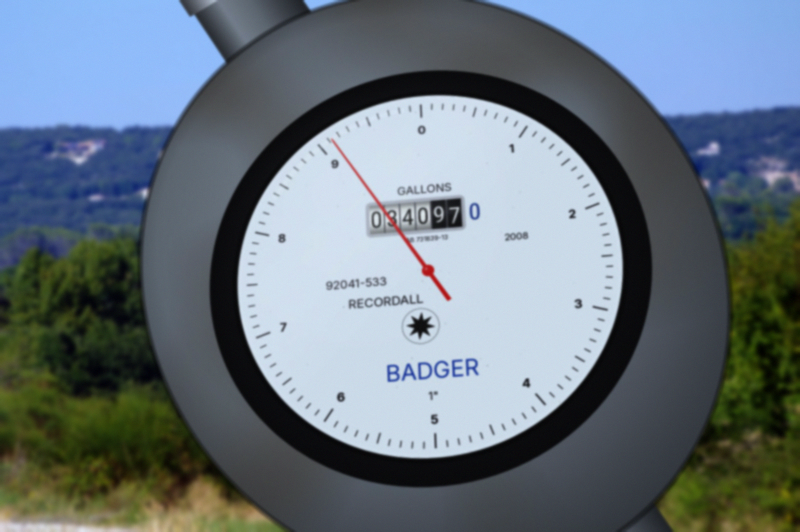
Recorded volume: 340969.1,gal
